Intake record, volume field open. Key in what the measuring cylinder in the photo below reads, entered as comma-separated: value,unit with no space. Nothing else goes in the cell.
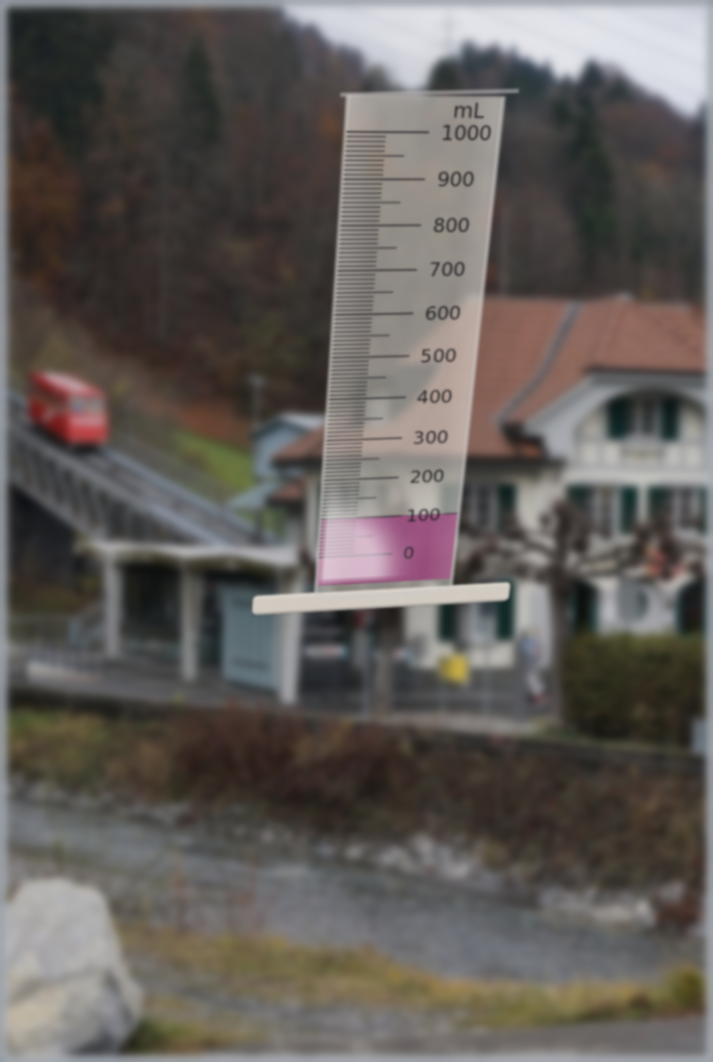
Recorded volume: 100,mL
